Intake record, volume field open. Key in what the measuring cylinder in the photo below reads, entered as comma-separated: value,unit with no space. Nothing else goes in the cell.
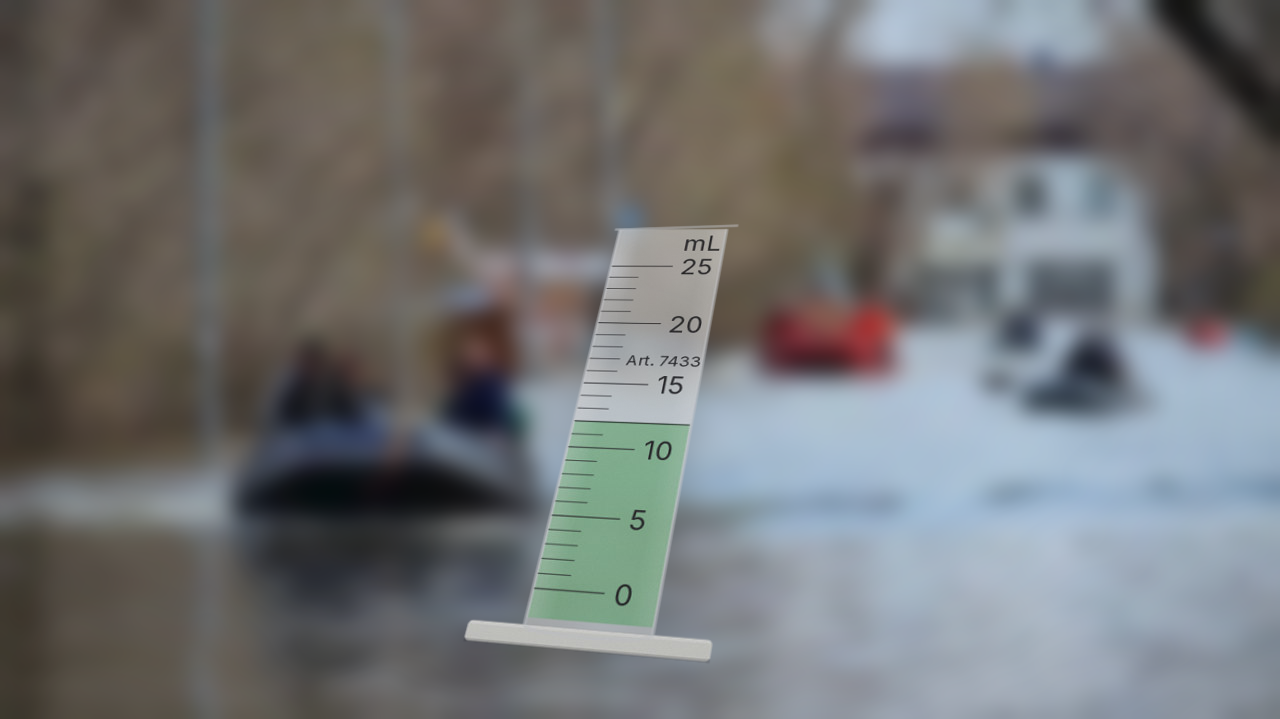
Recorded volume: 12,mL
